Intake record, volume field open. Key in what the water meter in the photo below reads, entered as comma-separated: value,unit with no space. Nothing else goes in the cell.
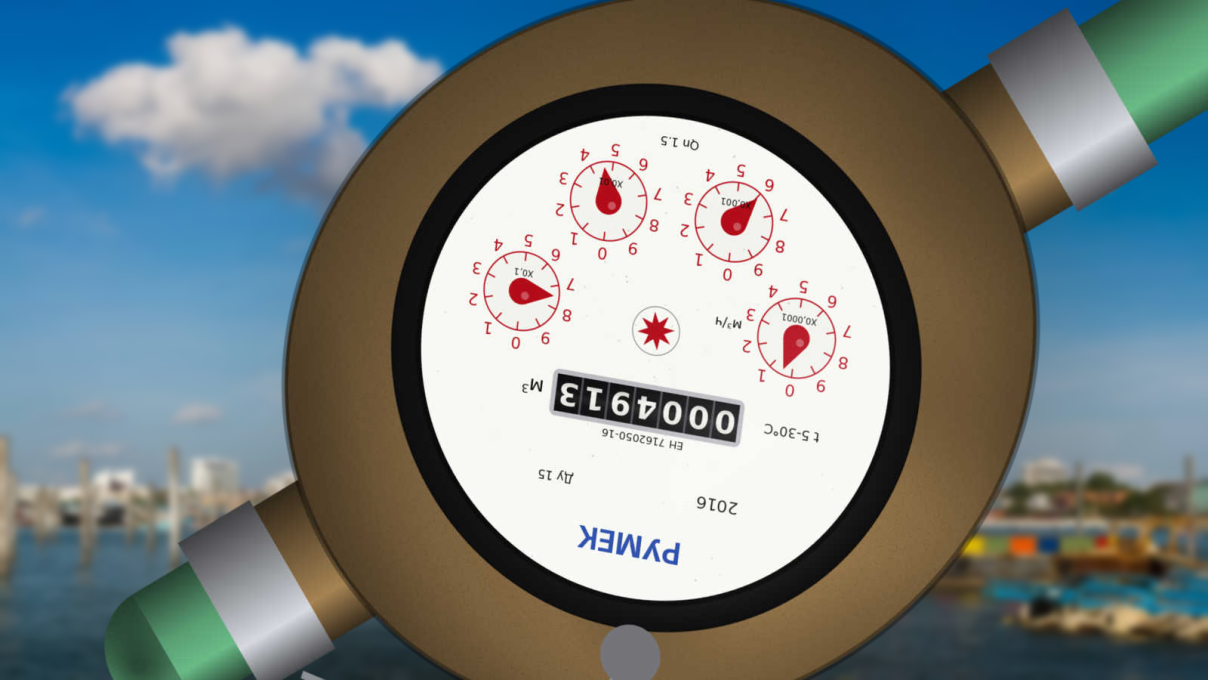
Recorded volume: 4913.7460,m³
